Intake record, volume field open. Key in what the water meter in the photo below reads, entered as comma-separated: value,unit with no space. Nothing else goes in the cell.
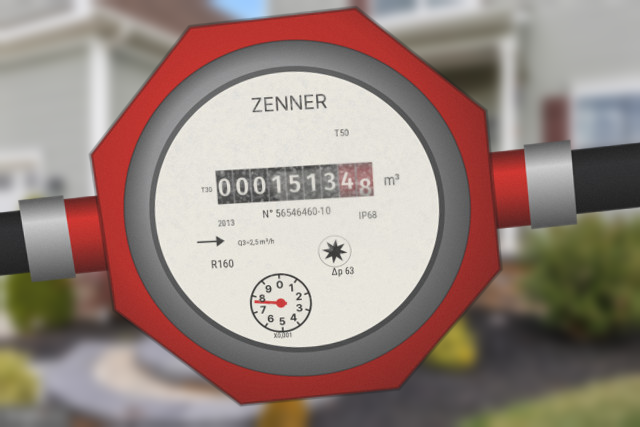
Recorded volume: 1513.477,m³
